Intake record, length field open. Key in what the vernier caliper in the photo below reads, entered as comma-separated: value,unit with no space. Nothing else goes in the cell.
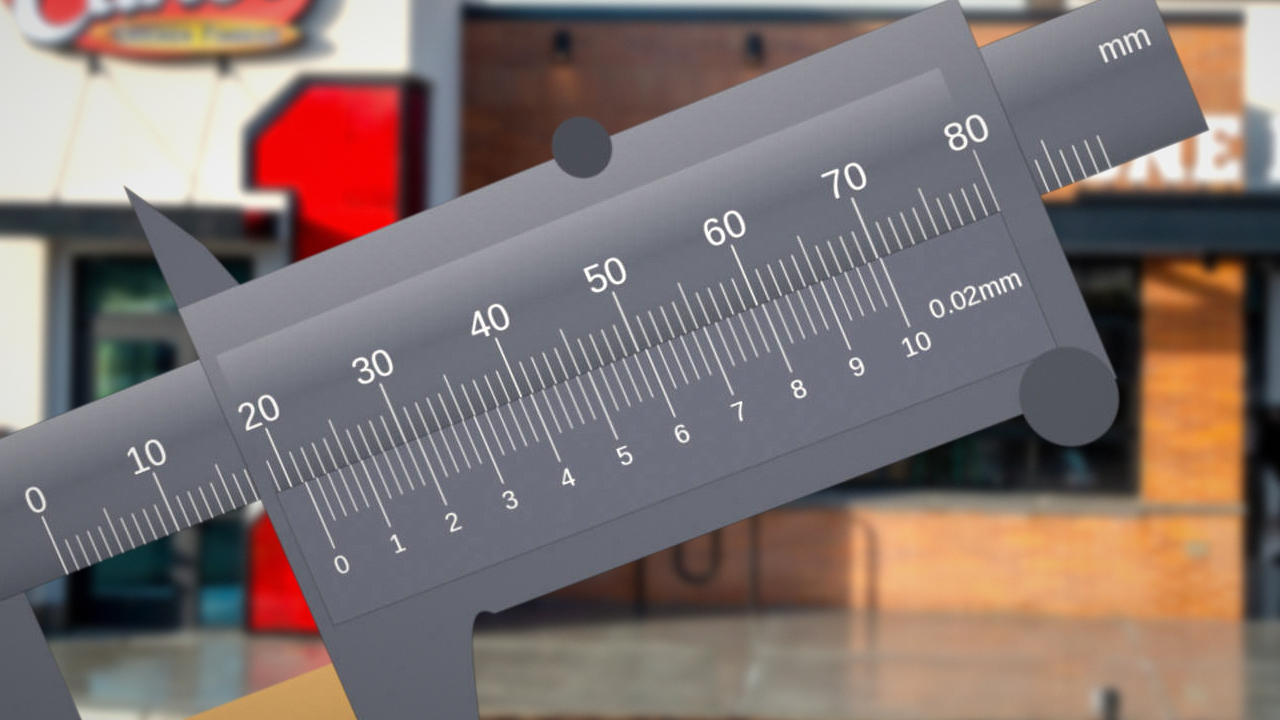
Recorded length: 21.2,mm
